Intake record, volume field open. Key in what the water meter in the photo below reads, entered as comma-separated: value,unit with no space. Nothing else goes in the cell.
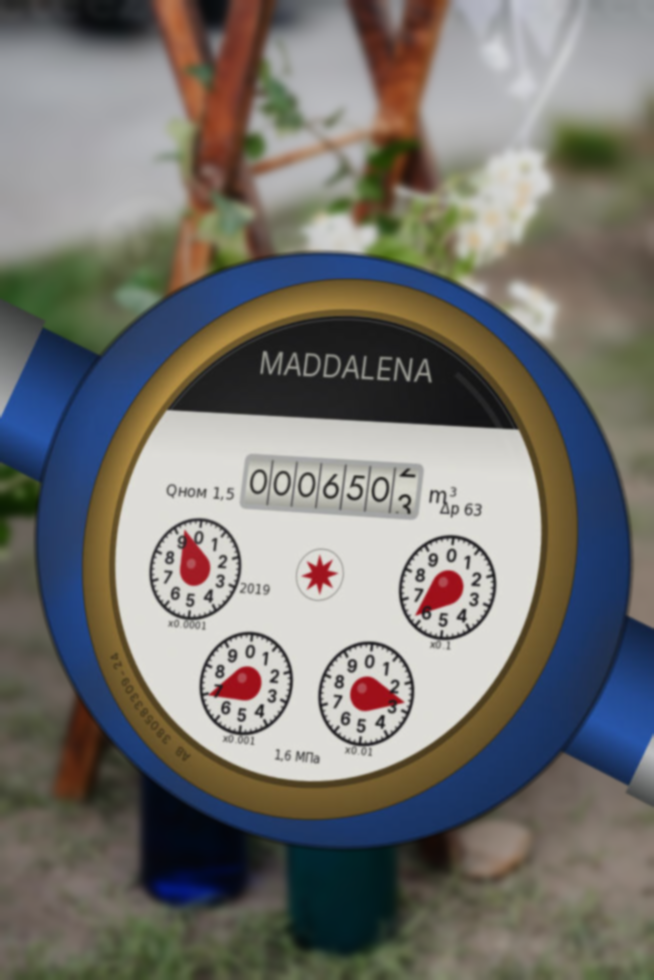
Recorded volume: 6502.6269,m³
